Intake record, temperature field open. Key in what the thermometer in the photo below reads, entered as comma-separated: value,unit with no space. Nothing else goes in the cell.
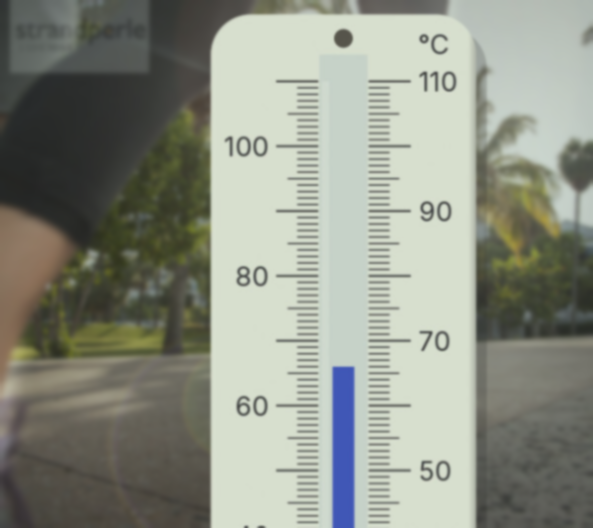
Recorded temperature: 66,°C
